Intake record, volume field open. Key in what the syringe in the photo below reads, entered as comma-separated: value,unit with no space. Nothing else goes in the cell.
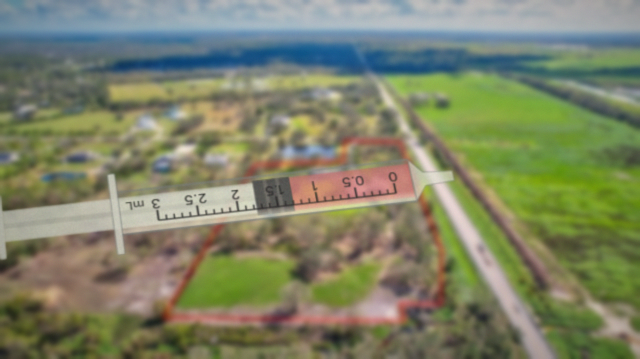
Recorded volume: 1.3,mL
